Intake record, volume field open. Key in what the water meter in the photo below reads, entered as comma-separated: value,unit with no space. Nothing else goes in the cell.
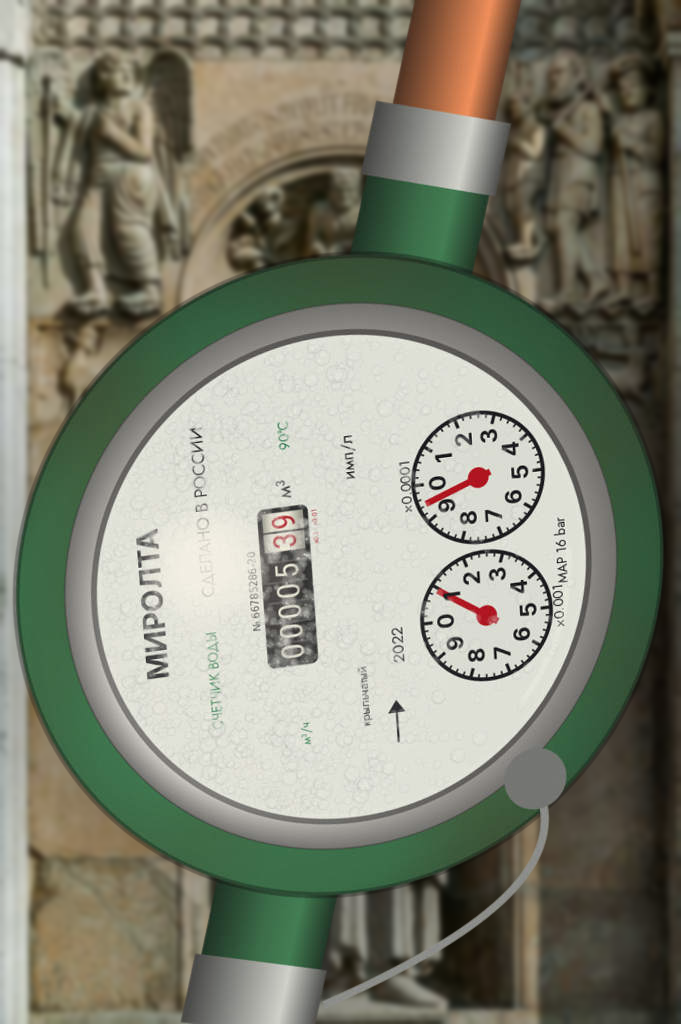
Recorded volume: 5.3909,m³
